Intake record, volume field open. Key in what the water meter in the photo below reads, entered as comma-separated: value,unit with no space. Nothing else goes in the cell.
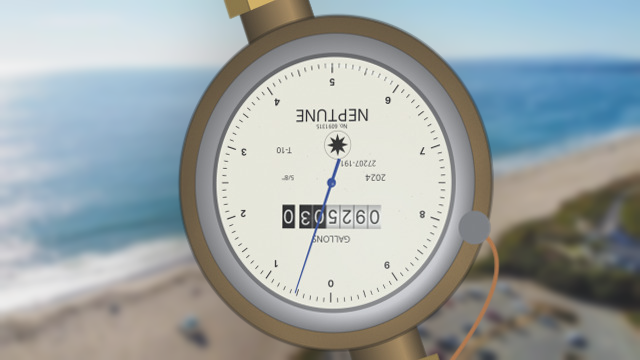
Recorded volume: 925030.5,gal
